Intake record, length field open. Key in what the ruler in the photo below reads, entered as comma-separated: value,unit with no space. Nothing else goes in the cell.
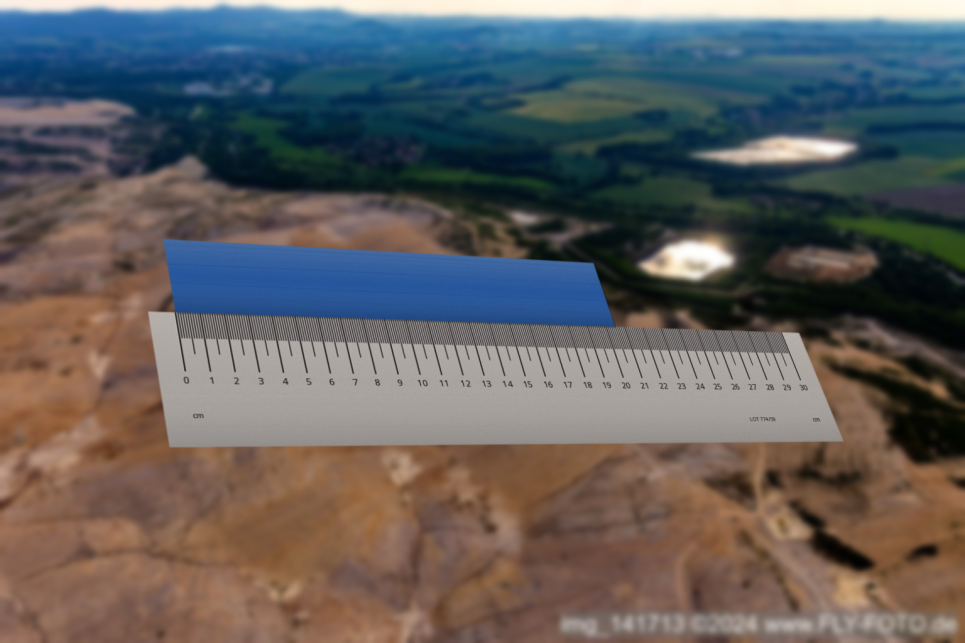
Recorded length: 20.5,cm
